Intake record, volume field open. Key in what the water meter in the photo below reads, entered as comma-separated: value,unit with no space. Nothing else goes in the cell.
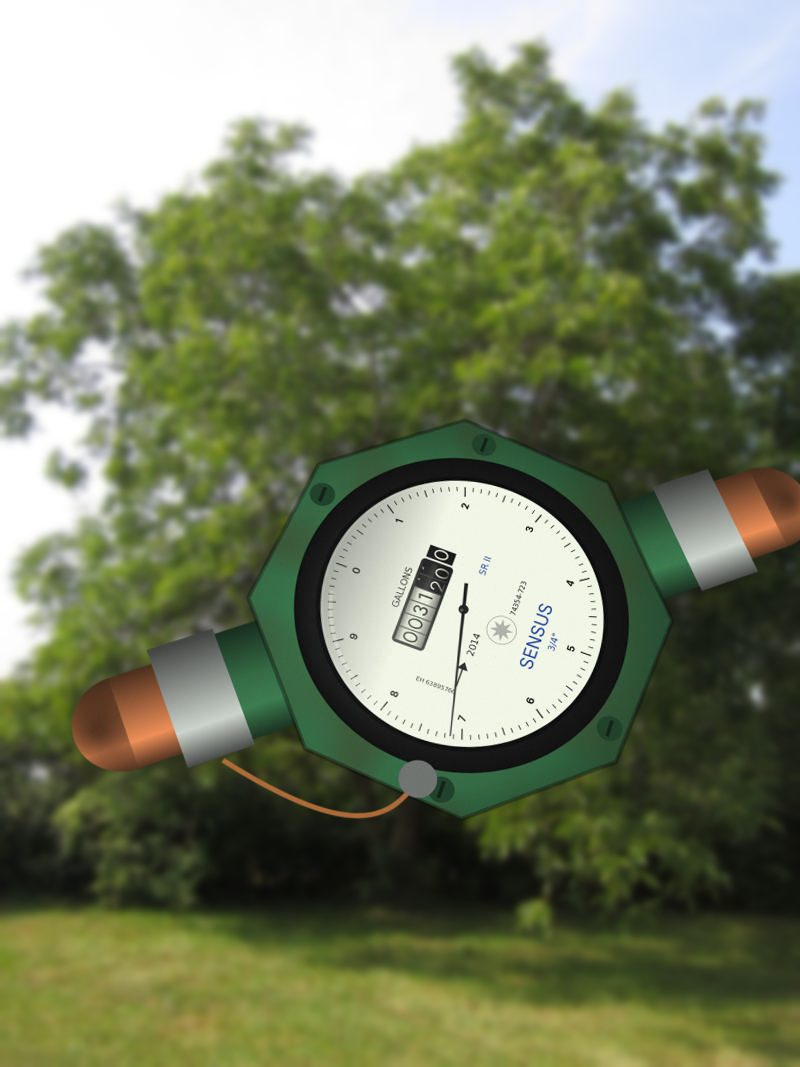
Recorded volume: 31197.1,gal
